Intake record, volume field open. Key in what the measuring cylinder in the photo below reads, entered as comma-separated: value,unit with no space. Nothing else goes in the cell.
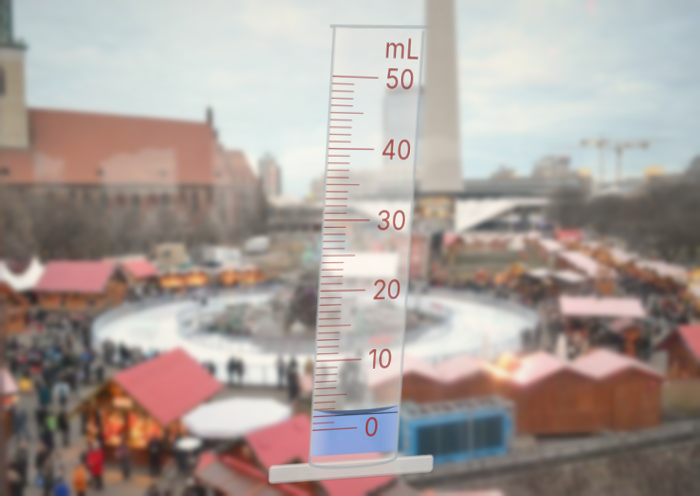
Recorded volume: 2,mL
